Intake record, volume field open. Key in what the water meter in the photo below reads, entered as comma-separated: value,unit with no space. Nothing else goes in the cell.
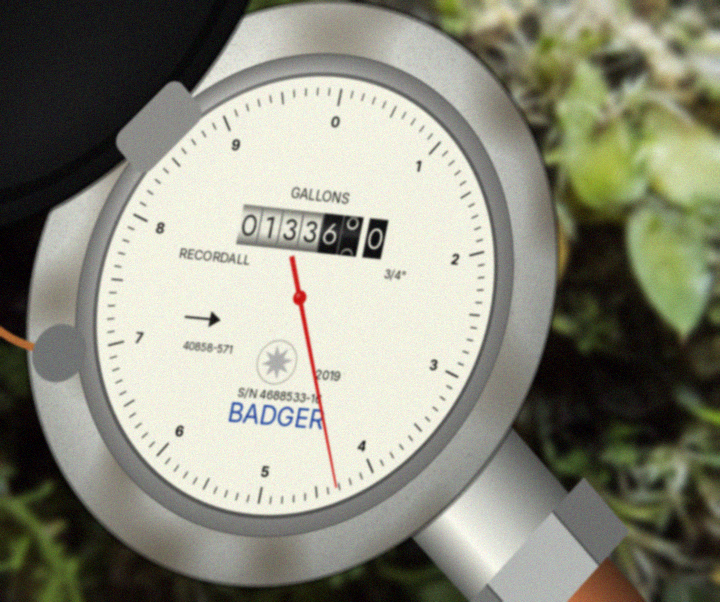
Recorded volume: 133684.3,gal
